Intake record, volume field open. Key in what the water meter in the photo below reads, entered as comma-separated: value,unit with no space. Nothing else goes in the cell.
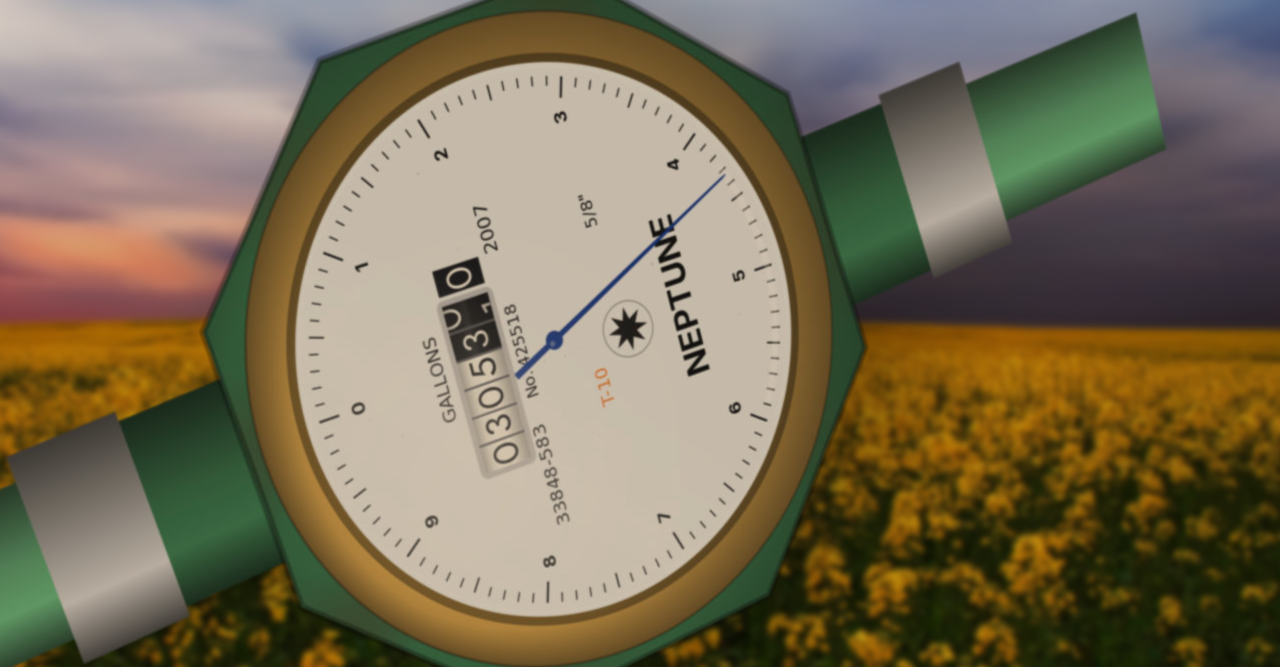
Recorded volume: 305304.3,gal
